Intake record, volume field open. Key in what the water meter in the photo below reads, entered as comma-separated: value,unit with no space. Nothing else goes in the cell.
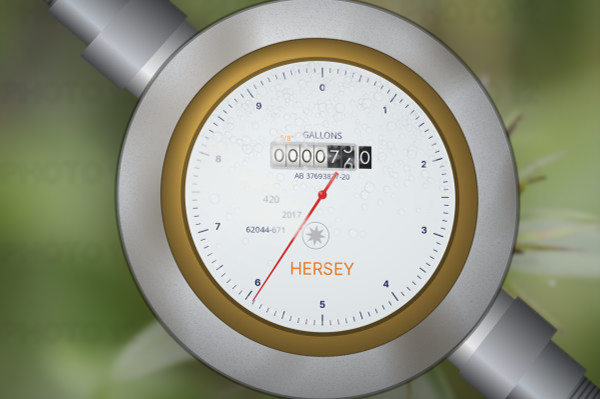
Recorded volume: 755.9,gal
